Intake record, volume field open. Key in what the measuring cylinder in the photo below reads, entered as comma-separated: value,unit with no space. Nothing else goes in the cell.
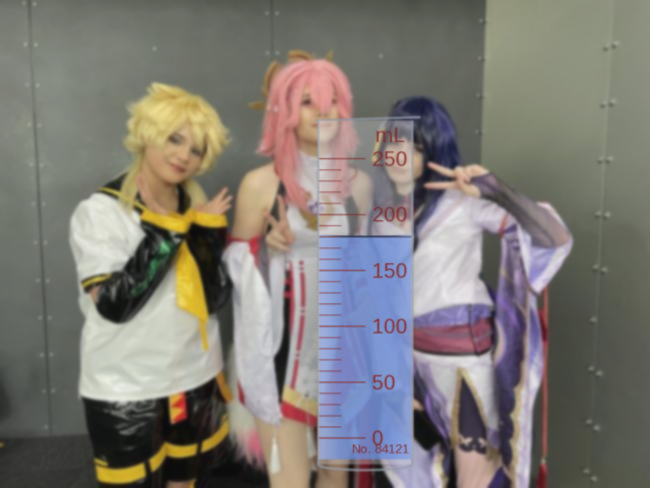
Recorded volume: 180,mL
